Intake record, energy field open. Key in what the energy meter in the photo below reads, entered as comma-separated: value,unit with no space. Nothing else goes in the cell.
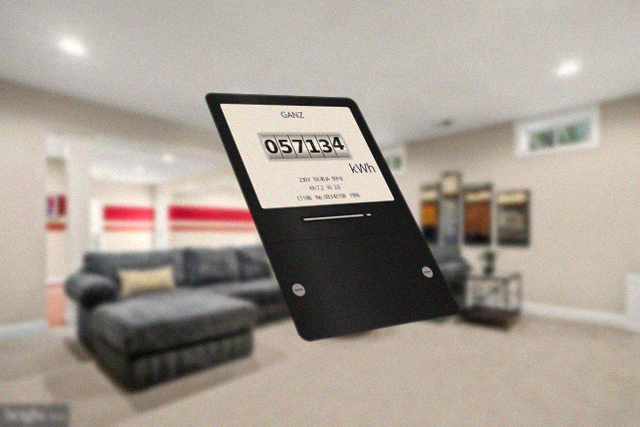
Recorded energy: 57134,kWh
